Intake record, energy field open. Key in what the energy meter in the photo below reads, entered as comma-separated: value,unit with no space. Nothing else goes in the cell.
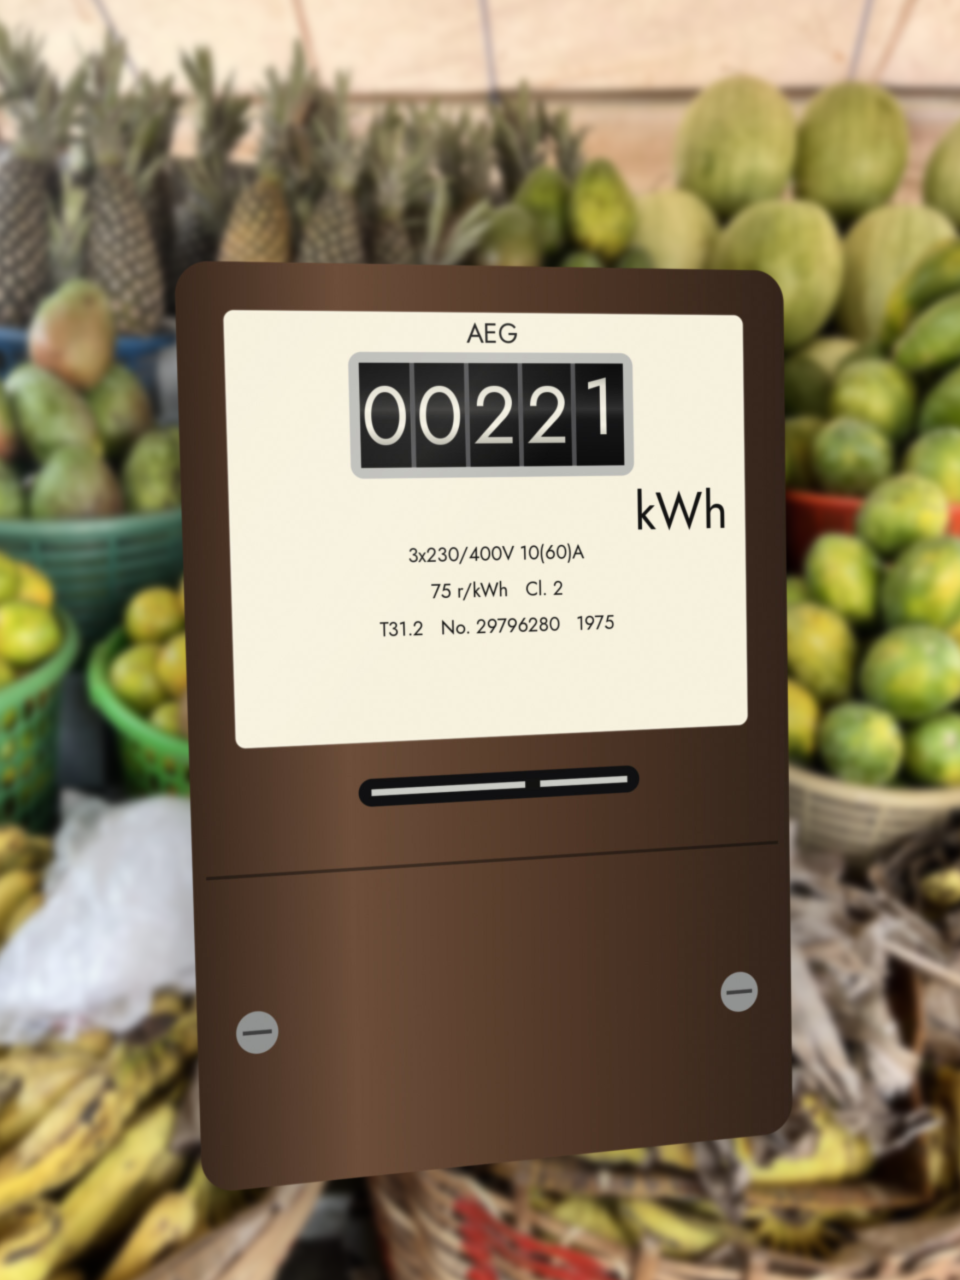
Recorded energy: 221,kWh
